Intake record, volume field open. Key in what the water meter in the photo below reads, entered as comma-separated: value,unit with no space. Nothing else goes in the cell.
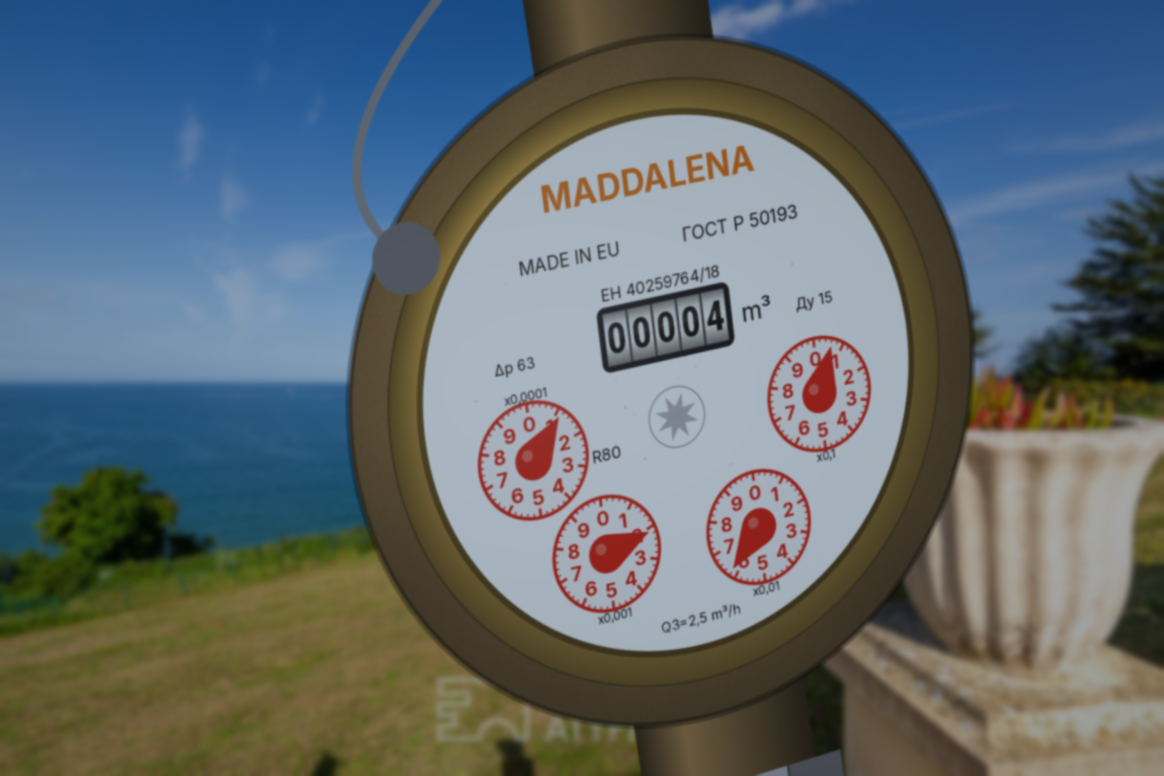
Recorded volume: 4.0621,m³
